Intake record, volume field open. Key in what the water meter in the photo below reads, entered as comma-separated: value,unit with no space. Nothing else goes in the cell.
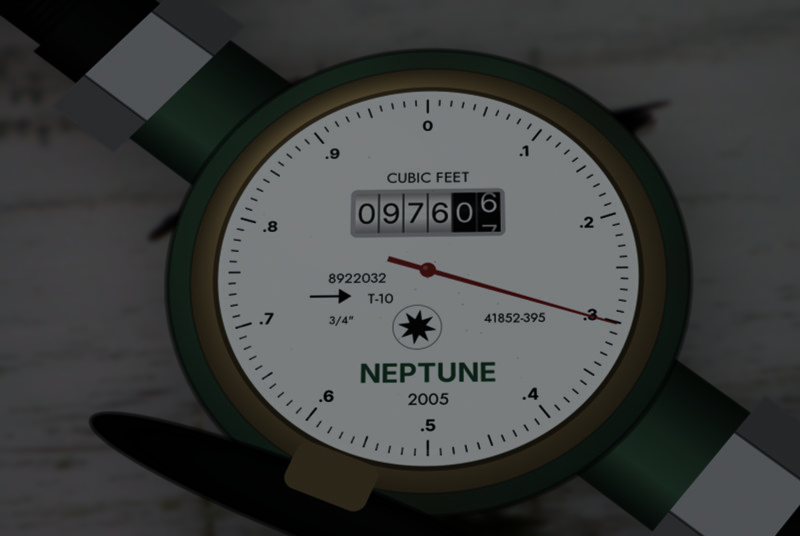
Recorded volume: 97606.30,ft³
